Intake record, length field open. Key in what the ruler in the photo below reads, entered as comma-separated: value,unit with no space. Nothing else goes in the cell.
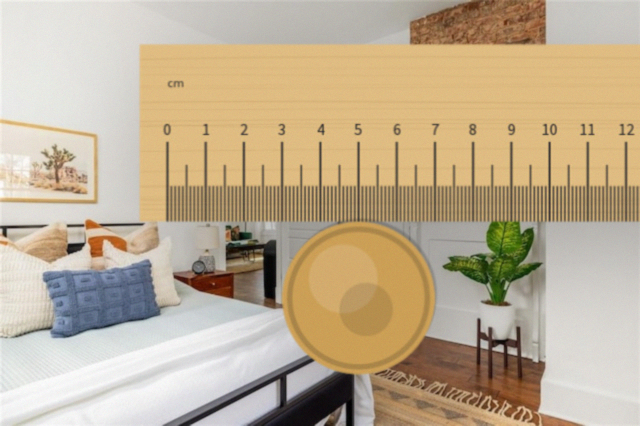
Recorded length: 4,cm
